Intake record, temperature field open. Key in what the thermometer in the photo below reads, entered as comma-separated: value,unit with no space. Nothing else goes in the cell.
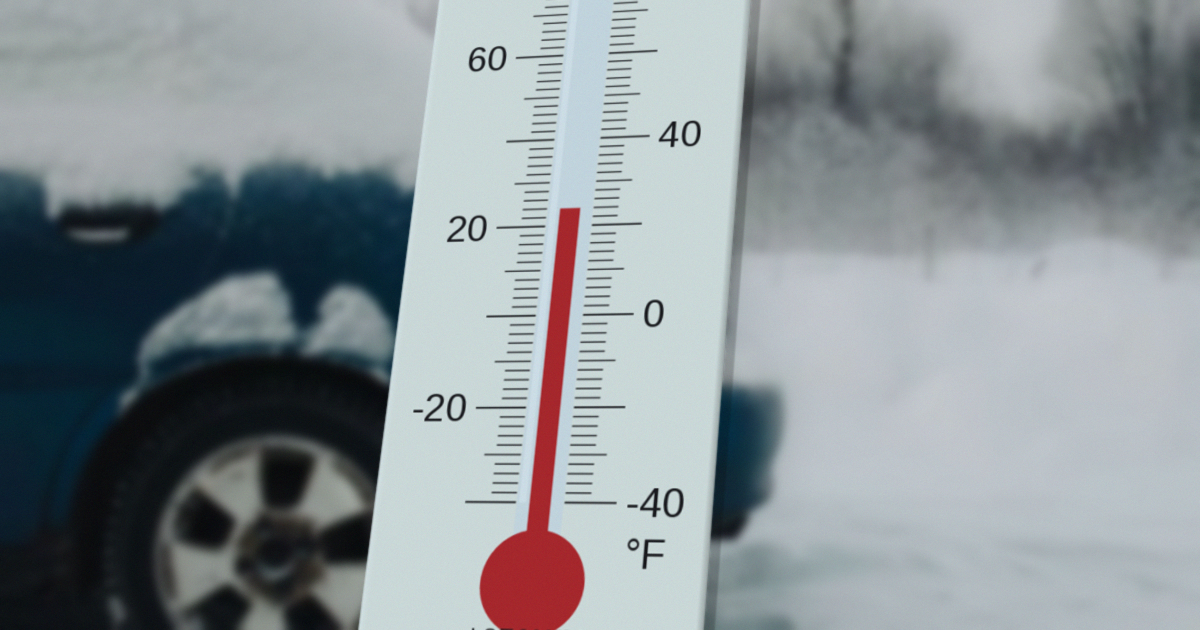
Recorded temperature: 24,°F
